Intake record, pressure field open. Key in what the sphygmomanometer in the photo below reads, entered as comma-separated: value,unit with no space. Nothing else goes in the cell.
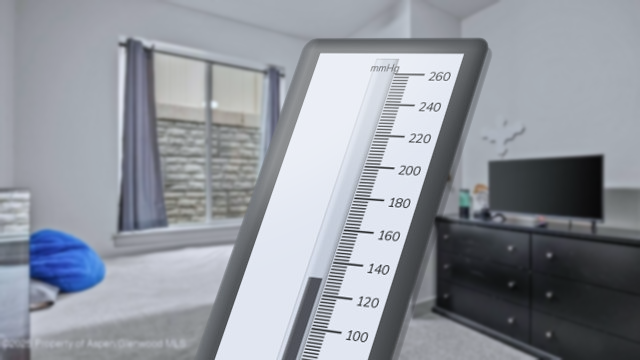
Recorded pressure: 130,mmHg
